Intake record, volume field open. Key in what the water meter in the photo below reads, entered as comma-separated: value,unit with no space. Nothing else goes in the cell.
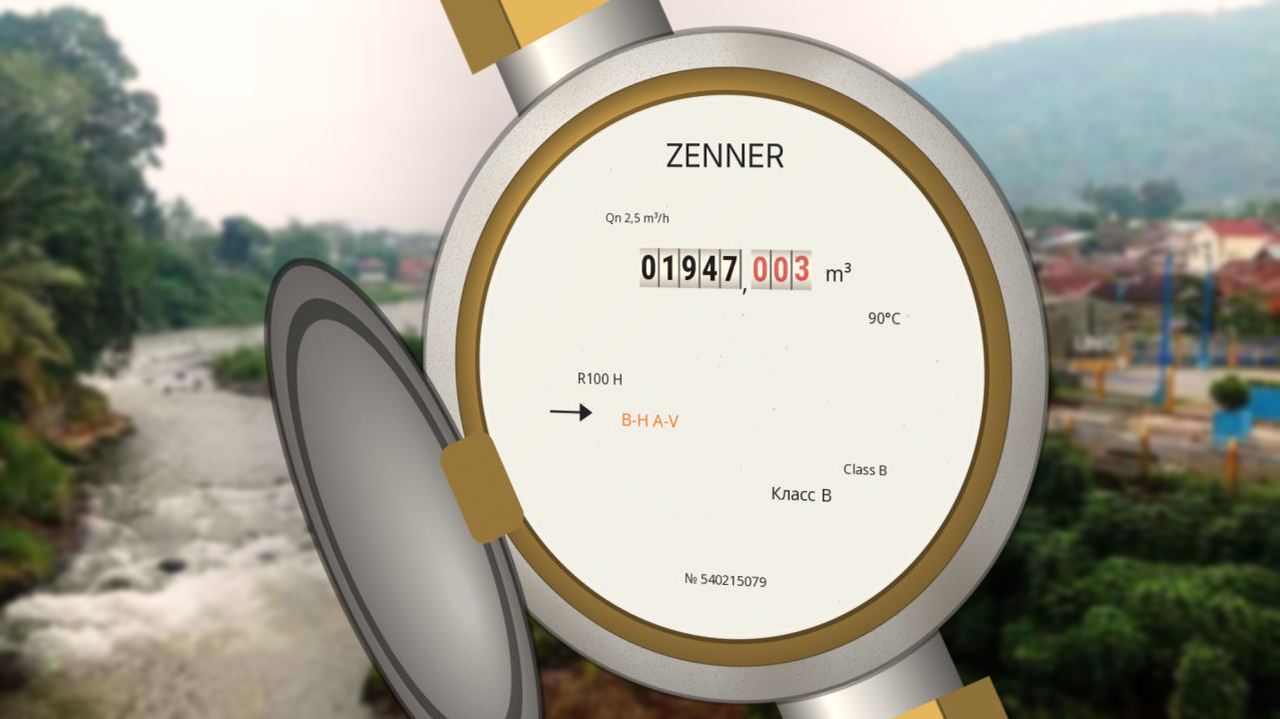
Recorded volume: 1947.003,m³
